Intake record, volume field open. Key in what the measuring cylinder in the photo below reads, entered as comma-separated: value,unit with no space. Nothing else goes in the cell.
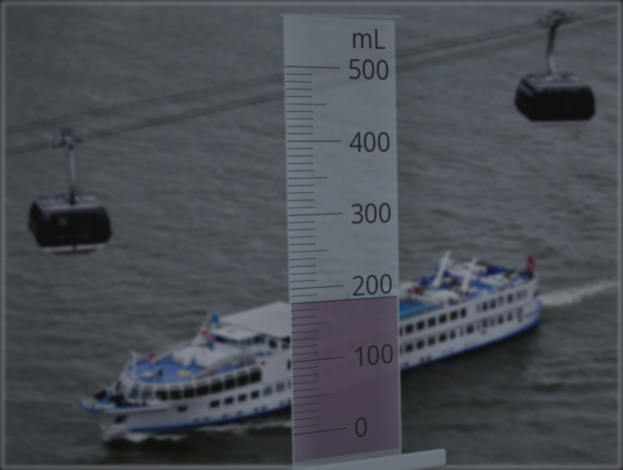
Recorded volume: 180,mL
